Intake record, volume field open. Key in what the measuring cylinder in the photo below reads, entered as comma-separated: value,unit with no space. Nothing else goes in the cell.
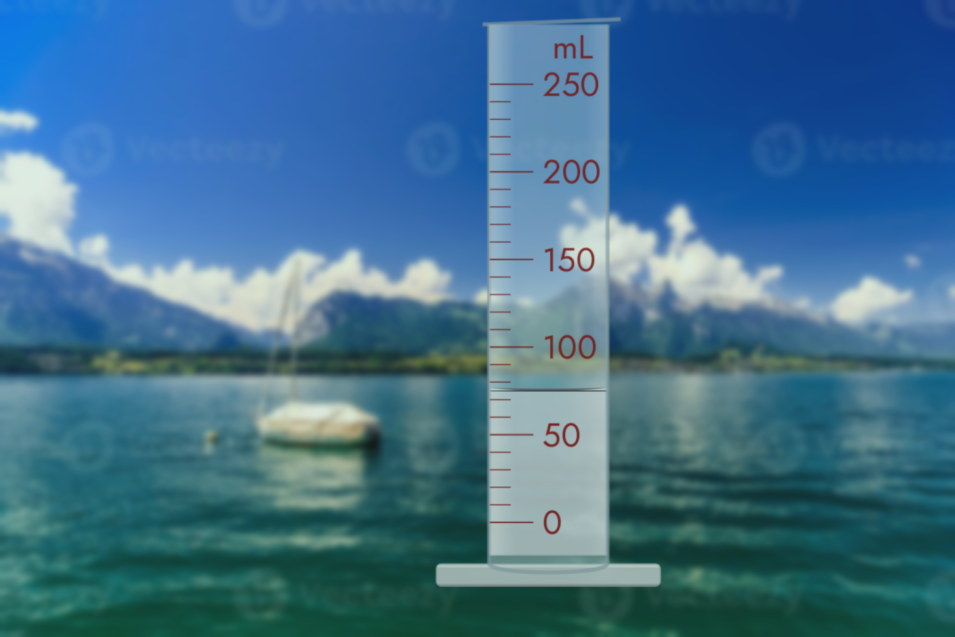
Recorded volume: 75,mL
